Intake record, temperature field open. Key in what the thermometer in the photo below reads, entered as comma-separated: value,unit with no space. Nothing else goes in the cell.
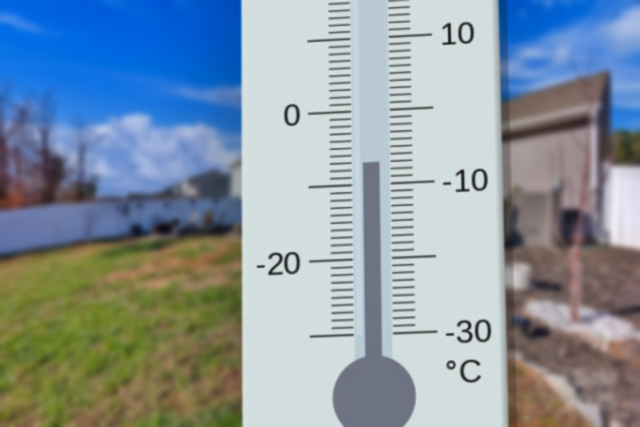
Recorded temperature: -7,°C
